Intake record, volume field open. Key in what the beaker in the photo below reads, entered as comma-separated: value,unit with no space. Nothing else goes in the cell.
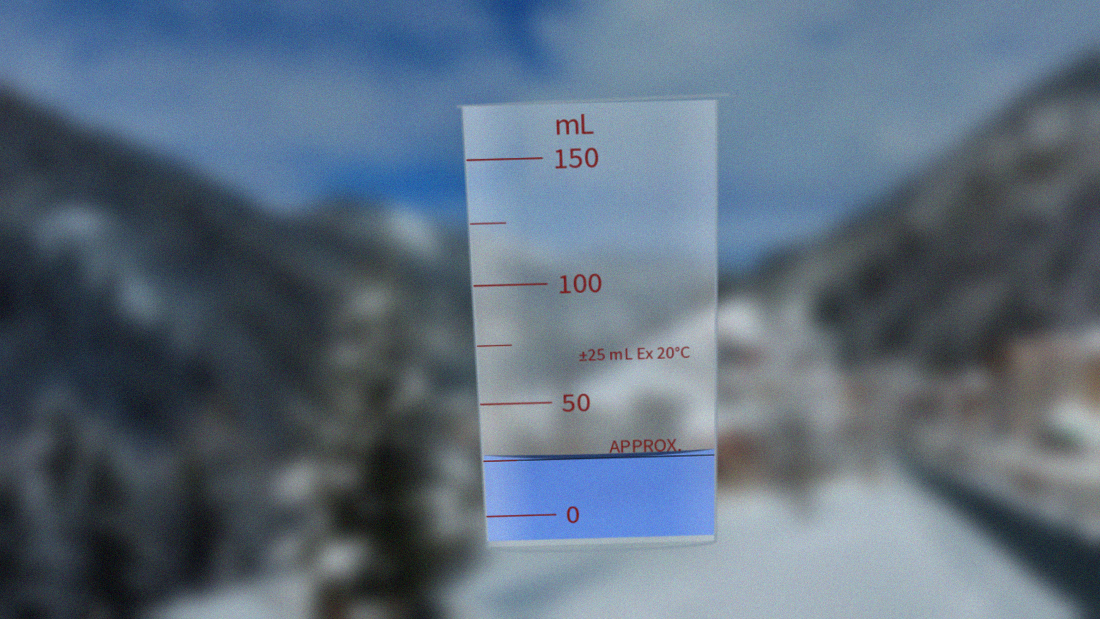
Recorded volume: 25,mL
